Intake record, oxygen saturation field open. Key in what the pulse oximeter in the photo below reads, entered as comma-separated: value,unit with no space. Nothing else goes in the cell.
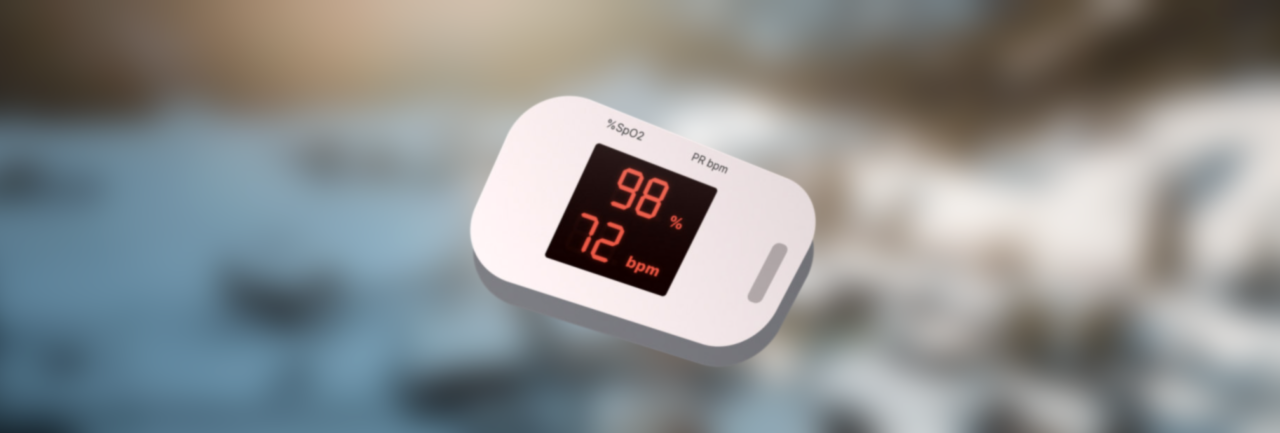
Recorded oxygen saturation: 98,%
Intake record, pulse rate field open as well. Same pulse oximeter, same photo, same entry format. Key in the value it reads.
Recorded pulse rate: 72,bpm
